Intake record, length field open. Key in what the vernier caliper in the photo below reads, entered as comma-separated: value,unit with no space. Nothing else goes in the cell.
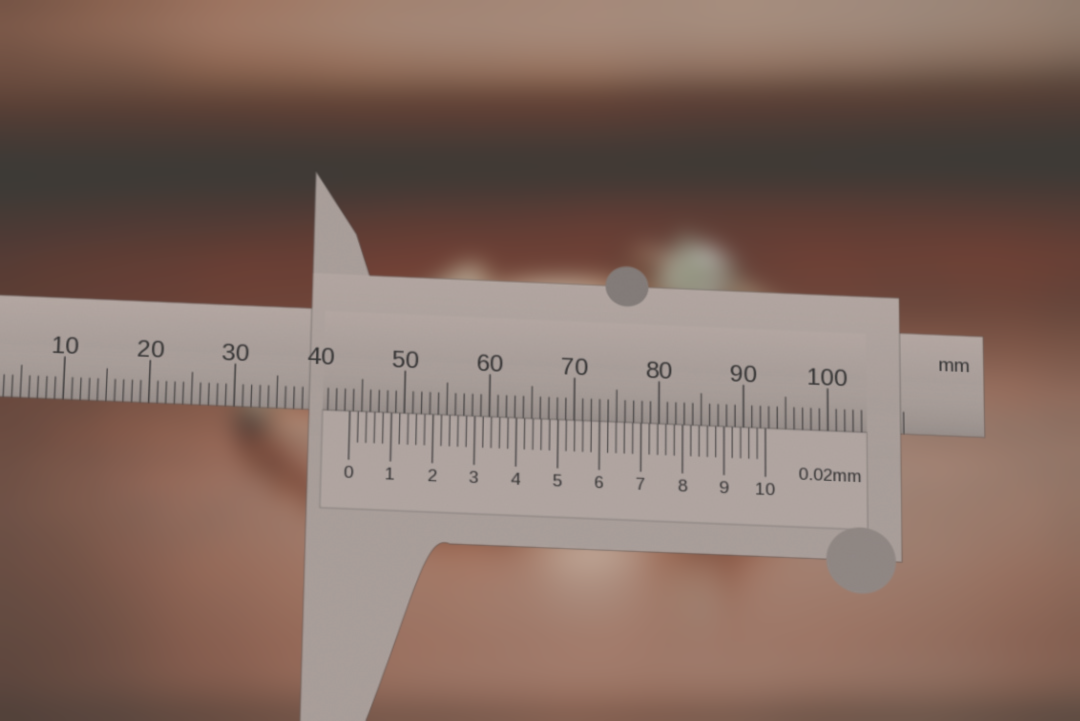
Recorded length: 43.6,mm
